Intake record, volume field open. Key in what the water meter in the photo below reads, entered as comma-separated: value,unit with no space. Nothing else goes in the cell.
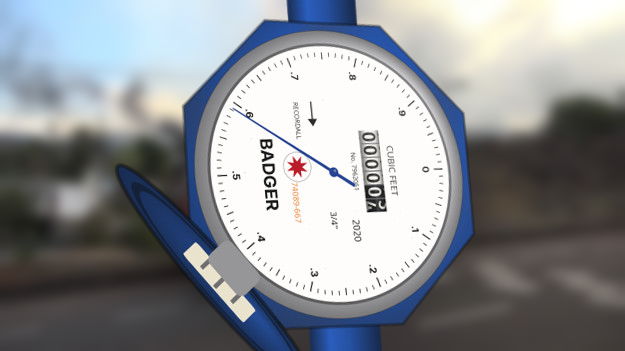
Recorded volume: 3.59,ft³
